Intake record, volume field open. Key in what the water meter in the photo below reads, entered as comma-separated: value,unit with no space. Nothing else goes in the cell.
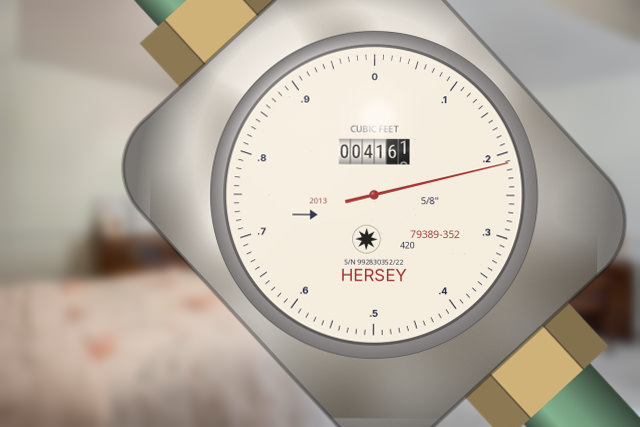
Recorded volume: 4161.21,ft³
